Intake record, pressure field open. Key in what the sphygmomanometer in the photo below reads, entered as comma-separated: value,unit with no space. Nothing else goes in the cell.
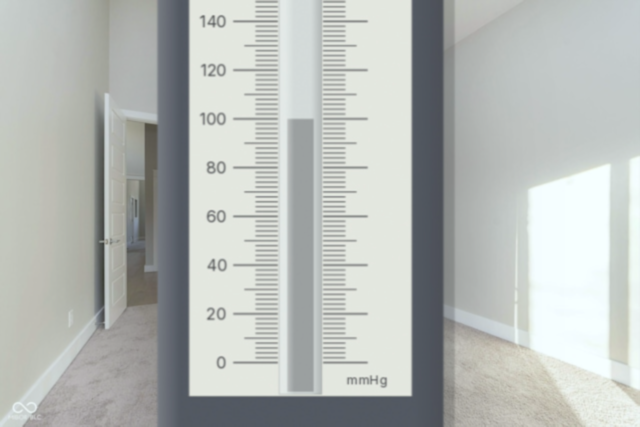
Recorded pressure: 100,mmHg
